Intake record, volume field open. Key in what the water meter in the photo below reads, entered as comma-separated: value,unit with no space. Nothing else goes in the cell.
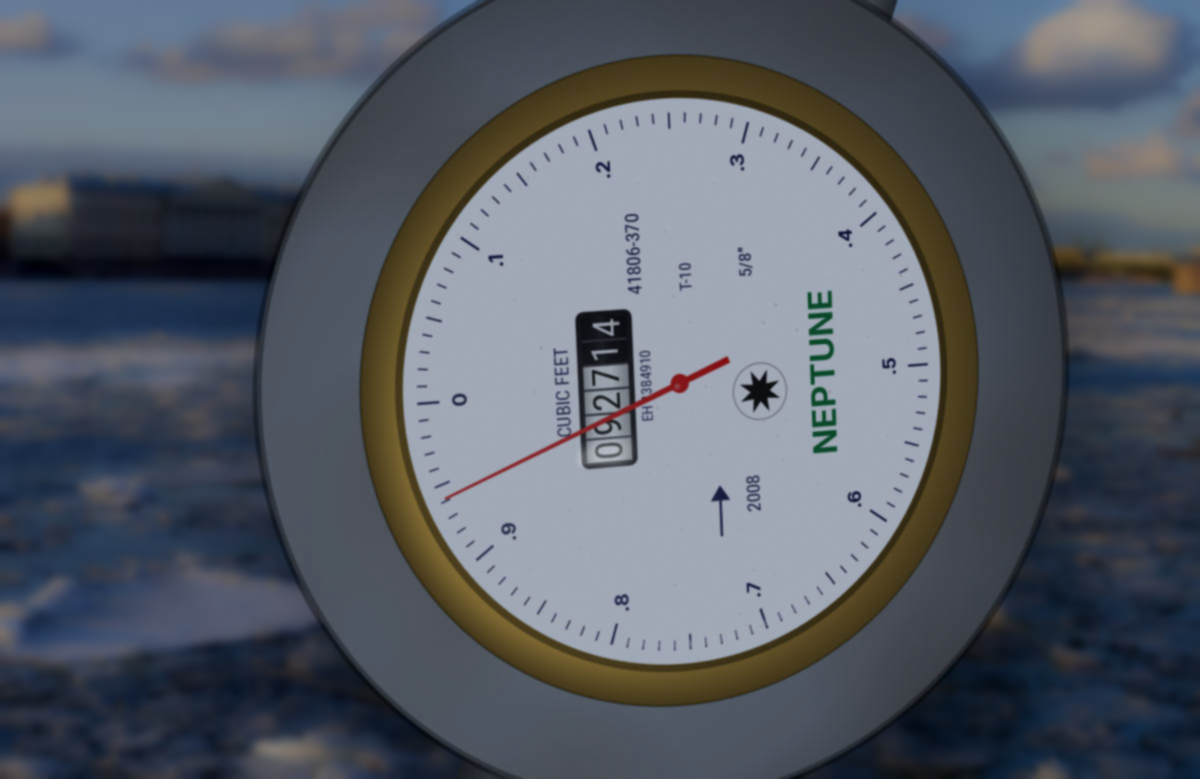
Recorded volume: 92713.94,ft³
